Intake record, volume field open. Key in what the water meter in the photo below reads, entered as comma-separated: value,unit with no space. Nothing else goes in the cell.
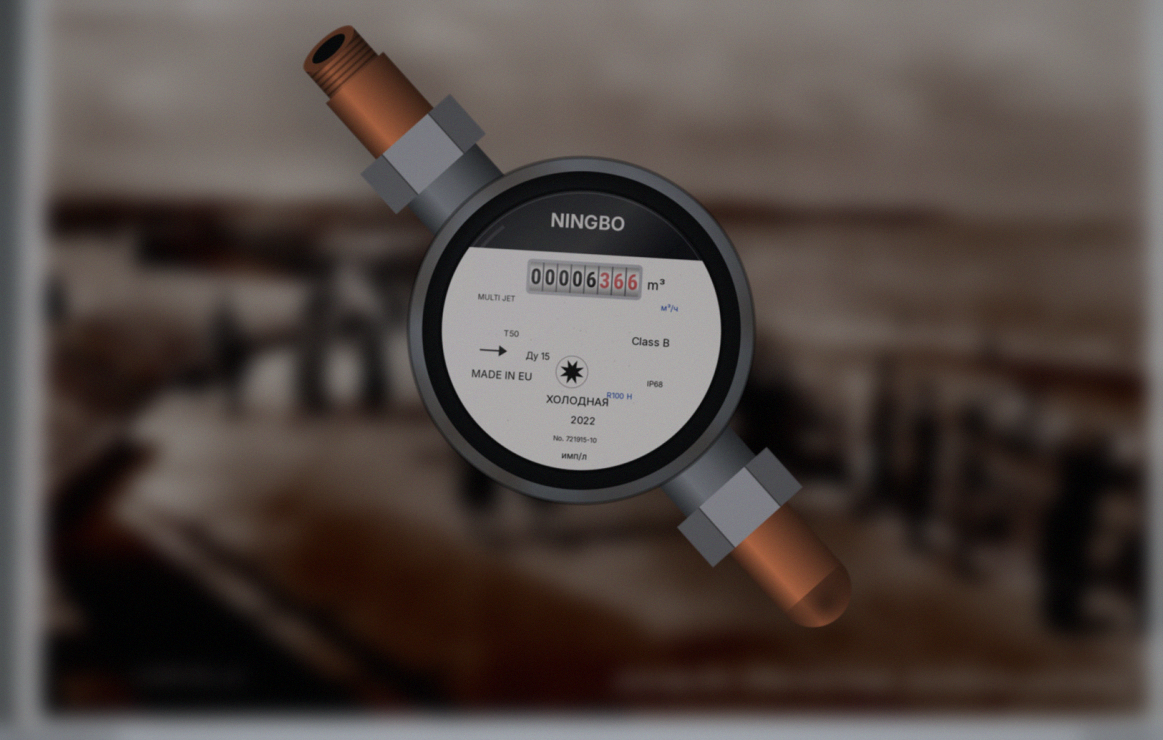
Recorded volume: 6.366,m³
